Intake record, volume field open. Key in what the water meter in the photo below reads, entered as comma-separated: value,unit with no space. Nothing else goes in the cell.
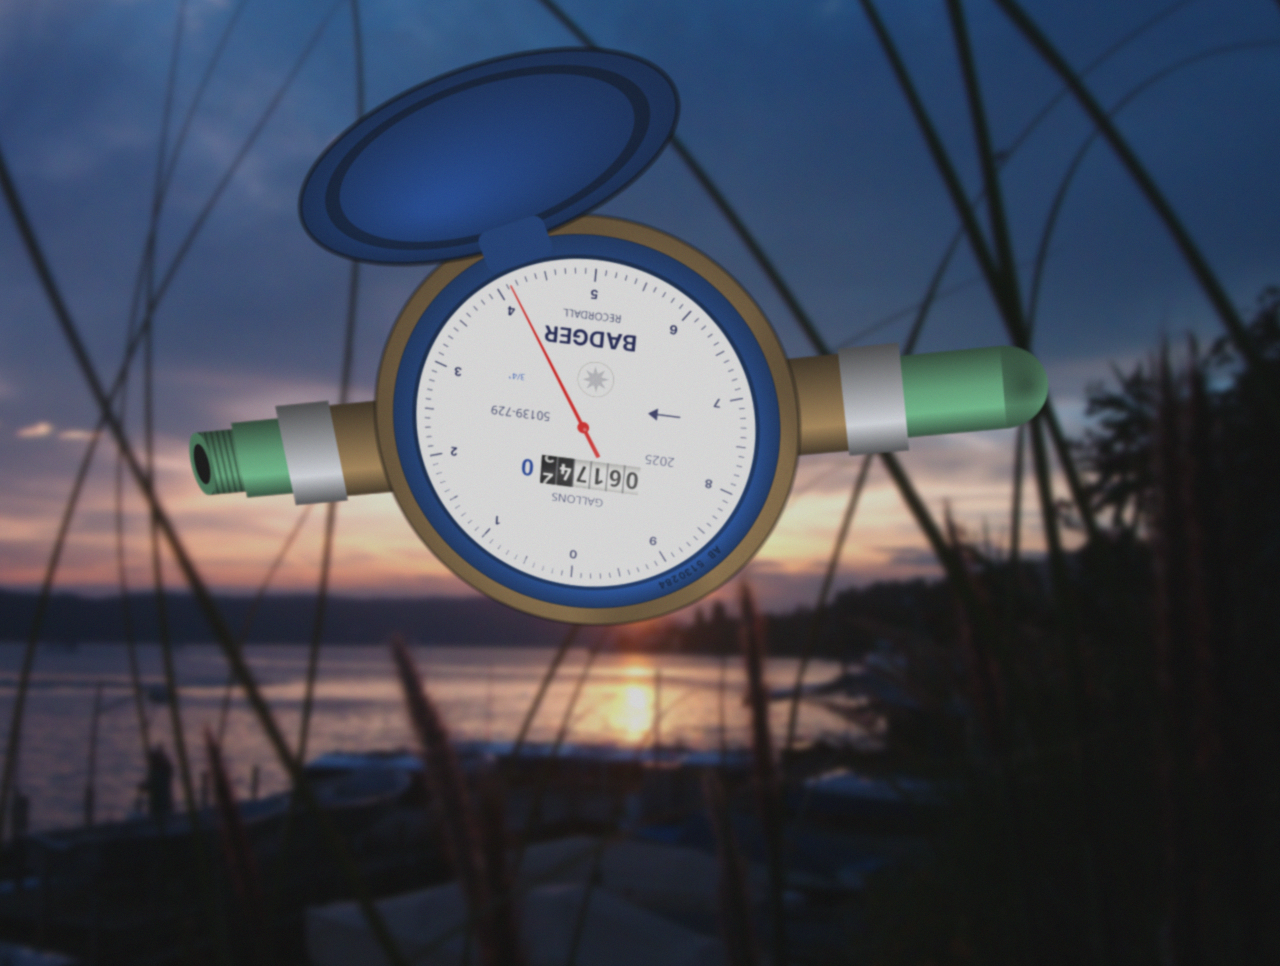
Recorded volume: 617424.1,gal
